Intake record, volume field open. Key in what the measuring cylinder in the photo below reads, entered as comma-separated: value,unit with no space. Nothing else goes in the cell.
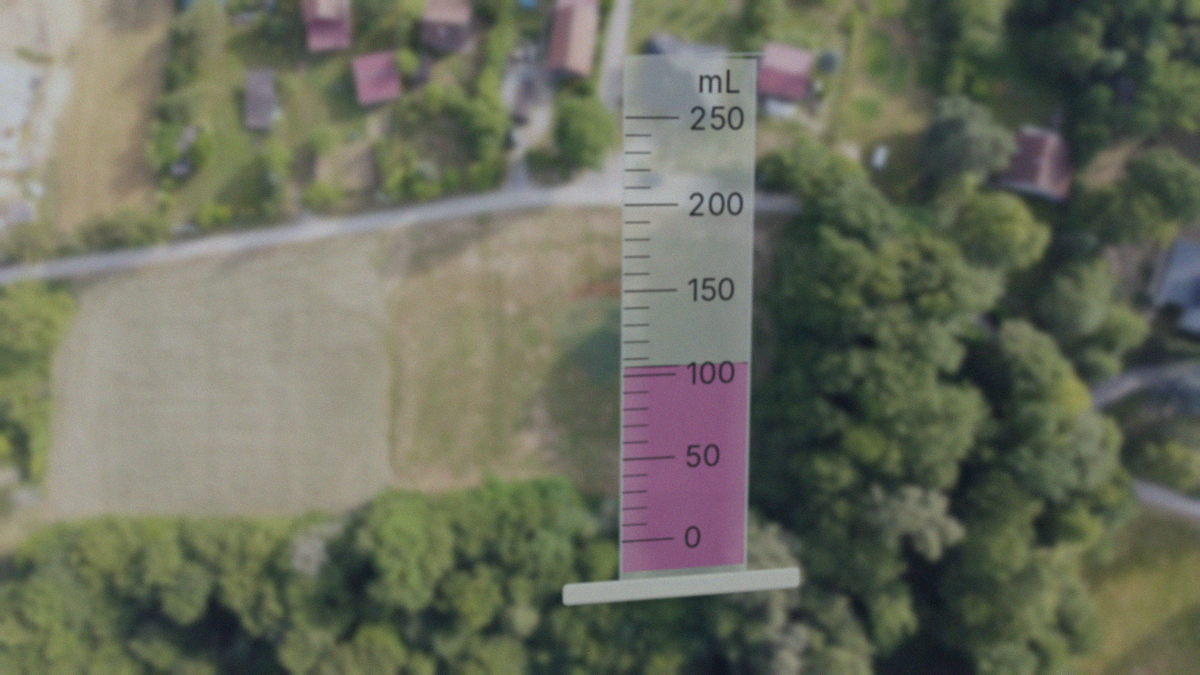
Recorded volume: 105,mL
